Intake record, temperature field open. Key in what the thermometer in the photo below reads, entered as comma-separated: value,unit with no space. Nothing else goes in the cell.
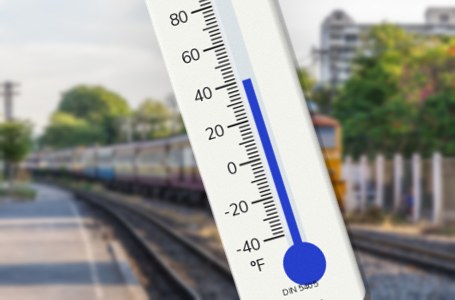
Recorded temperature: 40,°F
